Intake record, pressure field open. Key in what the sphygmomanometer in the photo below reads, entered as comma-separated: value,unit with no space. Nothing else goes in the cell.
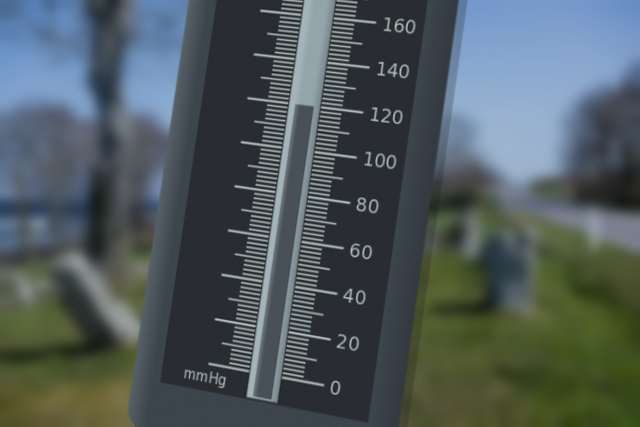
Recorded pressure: 120,mmHg
